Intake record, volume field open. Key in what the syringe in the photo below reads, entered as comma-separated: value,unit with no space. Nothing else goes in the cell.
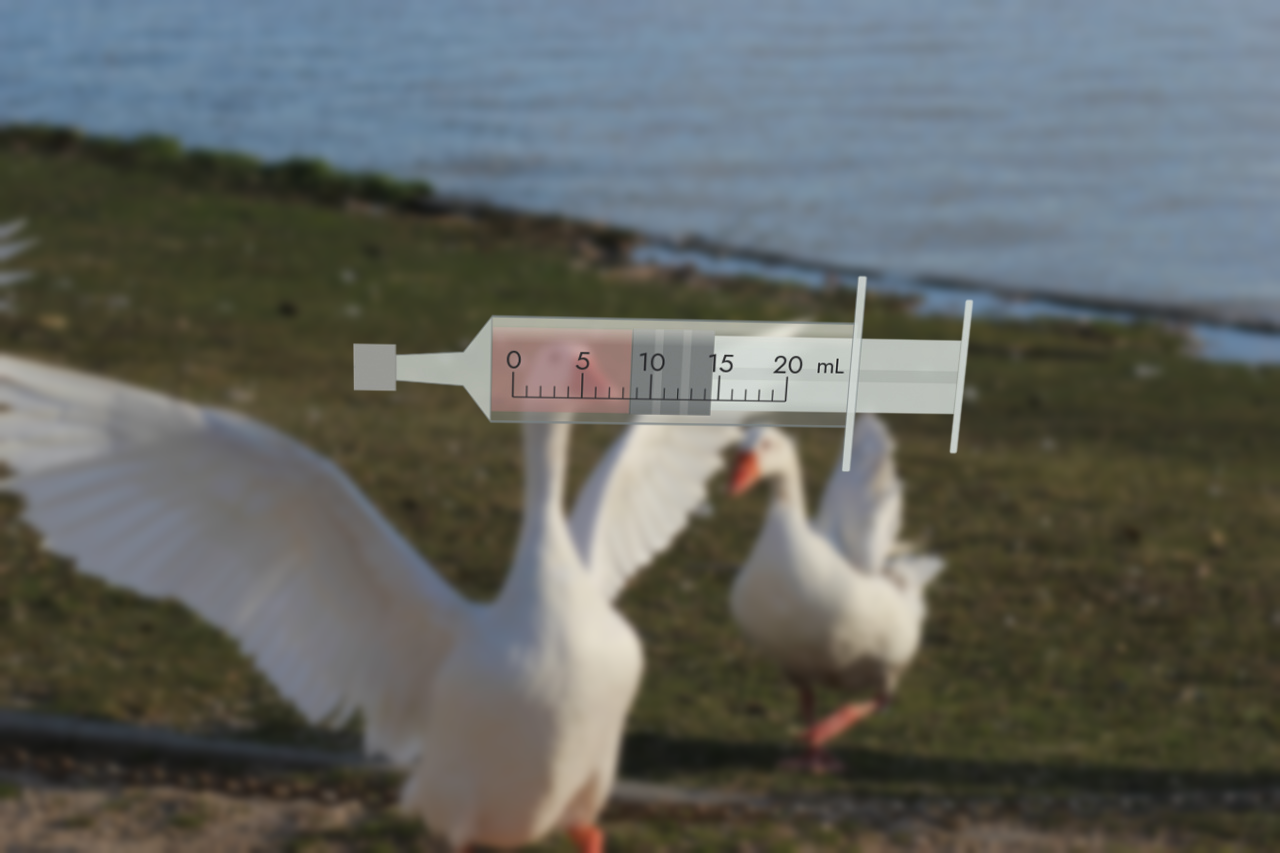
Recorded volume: 8.5,mL
